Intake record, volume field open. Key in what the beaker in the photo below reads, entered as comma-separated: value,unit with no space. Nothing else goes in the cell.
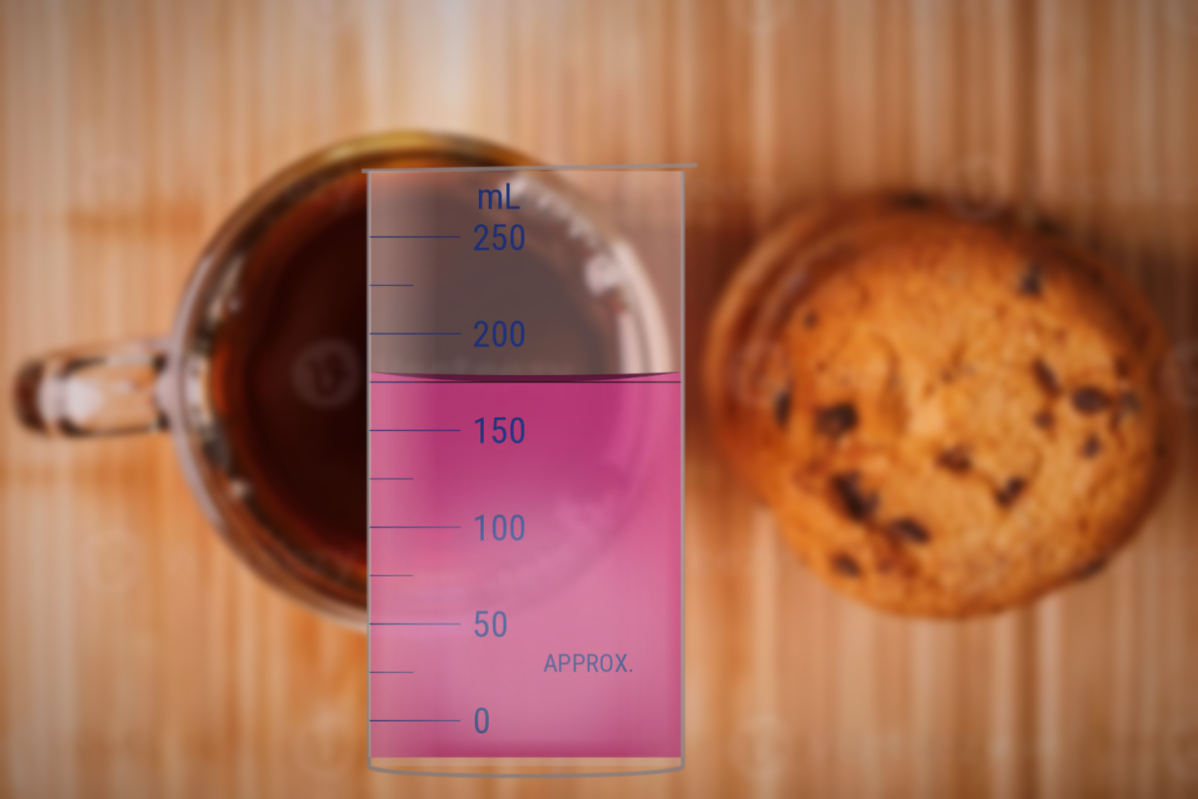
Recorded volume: 175,mL
